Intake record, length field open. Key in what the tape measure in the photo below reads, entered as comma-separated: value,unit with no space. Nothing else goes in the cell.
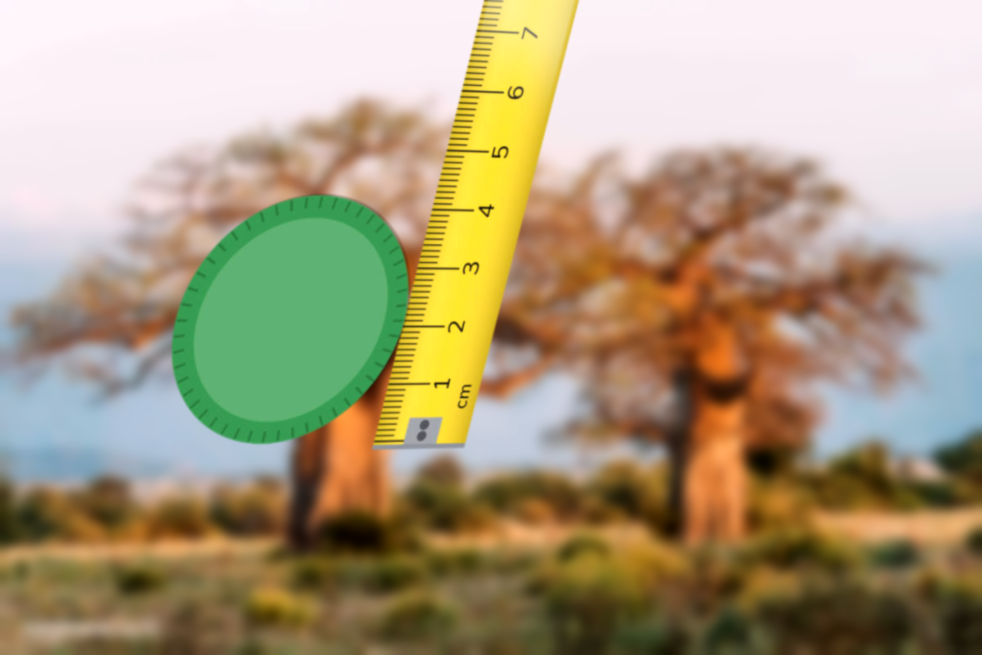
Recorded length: 4.2,cm
